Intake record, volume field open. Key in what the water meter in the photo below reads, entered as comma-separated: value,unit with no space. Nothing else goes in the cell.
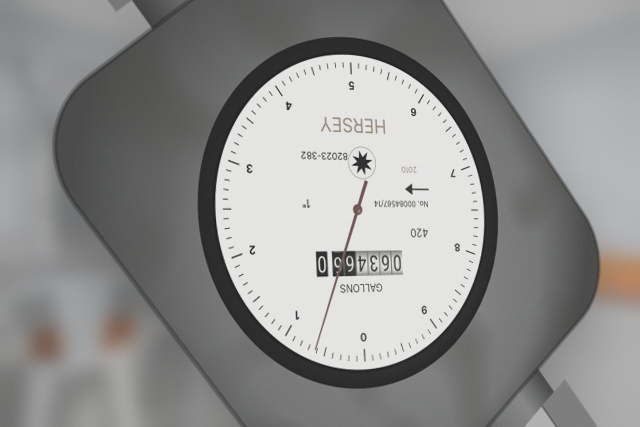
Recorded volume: 634660.6,gal
